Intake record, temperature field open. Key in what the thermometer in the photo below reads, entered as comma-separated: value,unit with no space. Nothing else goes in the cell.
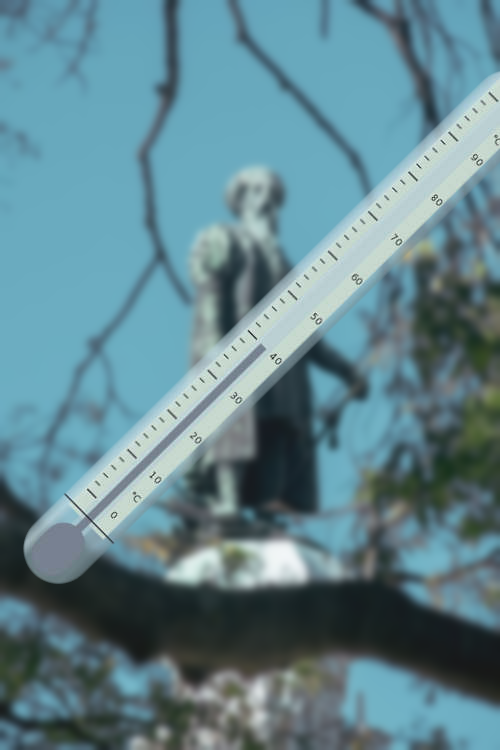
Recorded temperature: 40,°C
